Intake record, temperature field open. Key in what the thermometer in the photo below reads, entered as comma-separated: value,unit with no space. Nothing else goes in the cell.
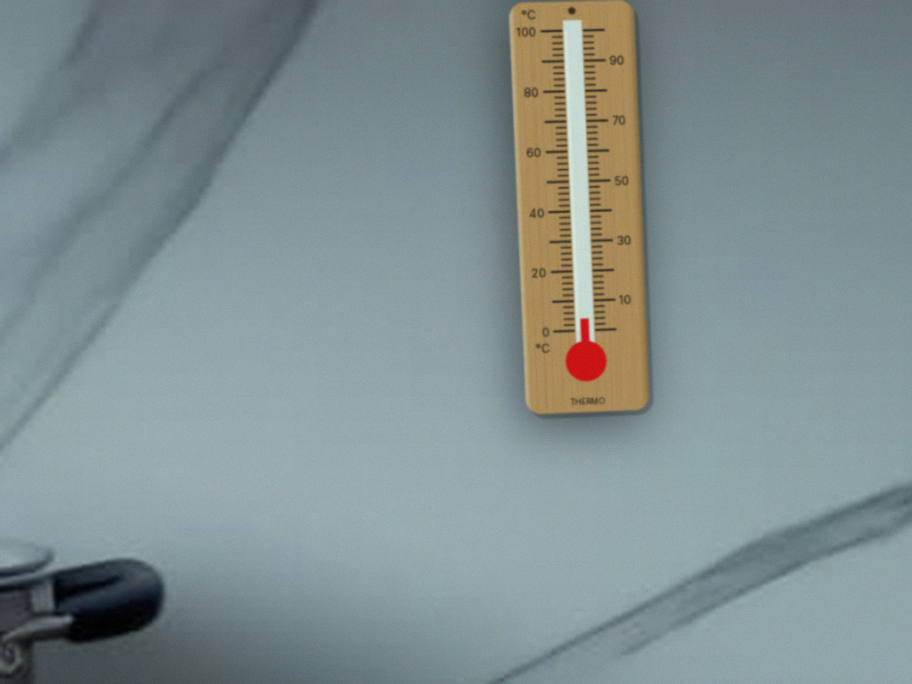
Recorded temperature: 4,°C
